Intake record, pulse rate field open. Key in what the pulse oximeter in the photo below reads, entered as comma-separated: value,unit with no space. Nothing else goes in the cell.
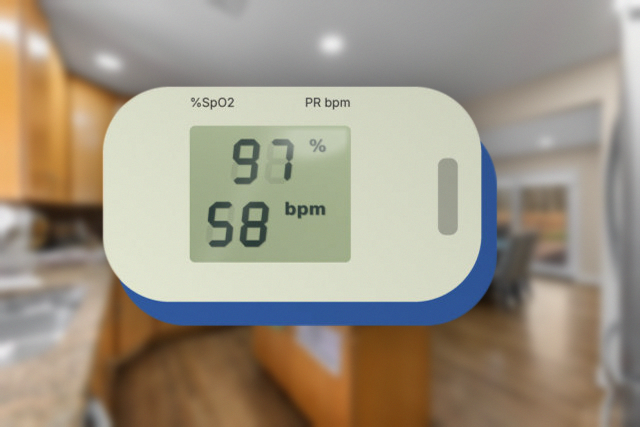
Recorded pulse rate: 58,bpm
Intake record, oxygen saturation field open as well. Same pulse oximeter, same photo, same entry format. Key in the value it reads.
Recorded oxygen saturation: 97,%
